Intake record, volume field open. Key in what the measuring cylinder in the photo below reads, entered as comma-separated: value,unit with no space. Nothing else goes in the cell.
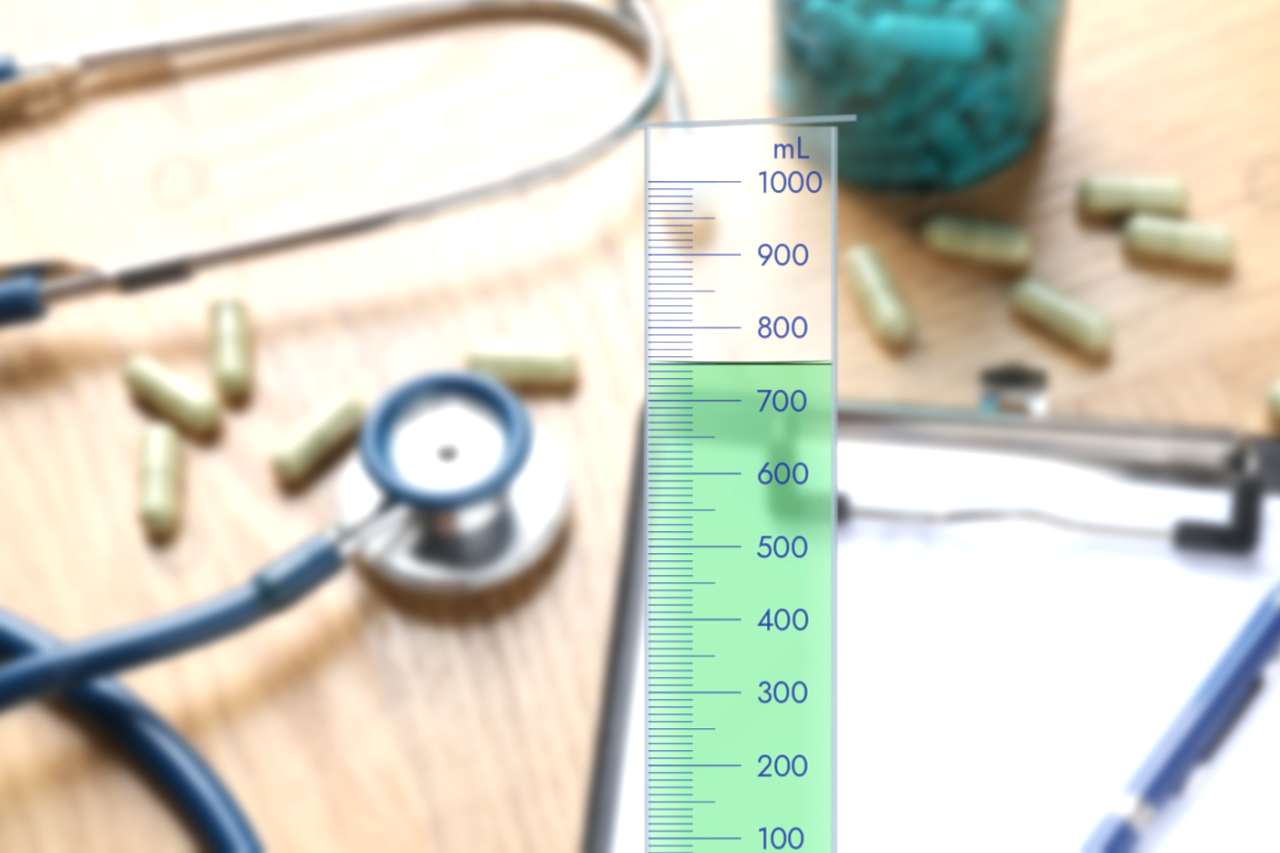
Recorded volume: 750,mL
